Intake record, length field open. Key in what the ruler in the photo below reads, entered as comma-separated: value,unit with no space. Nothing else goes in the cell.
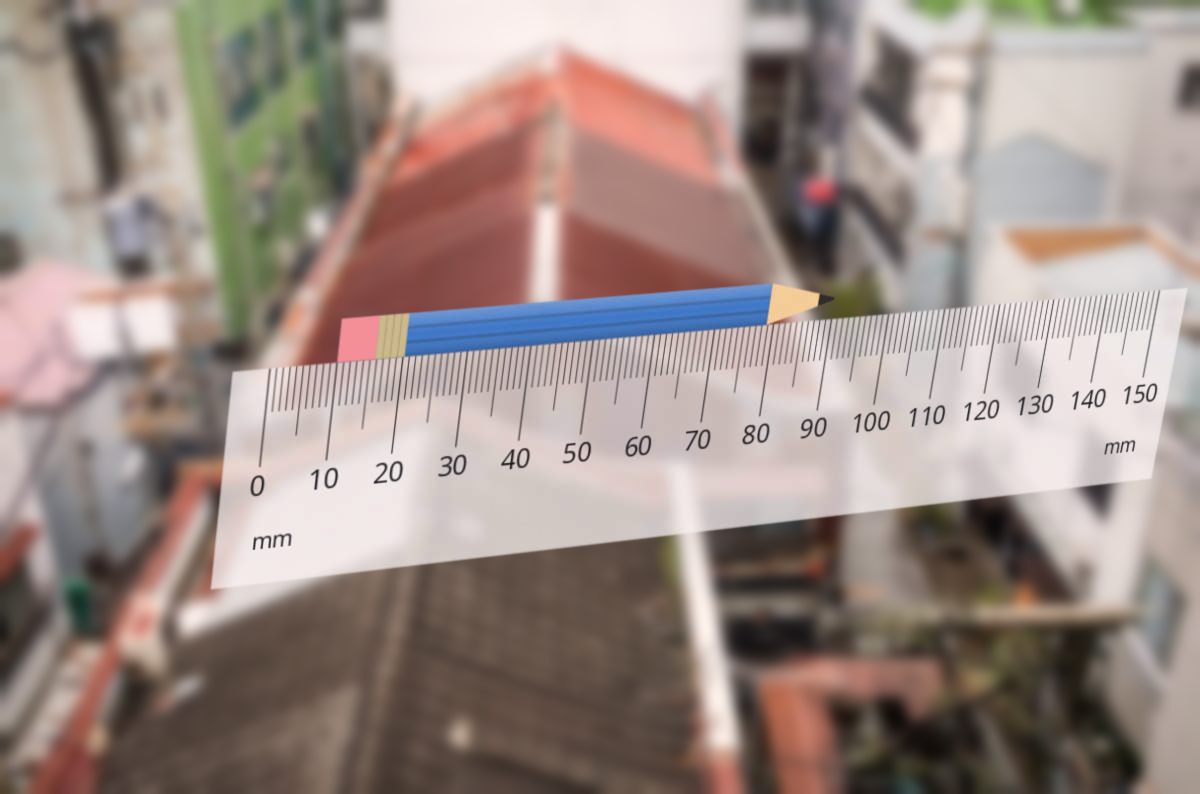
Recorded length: 80,mm
